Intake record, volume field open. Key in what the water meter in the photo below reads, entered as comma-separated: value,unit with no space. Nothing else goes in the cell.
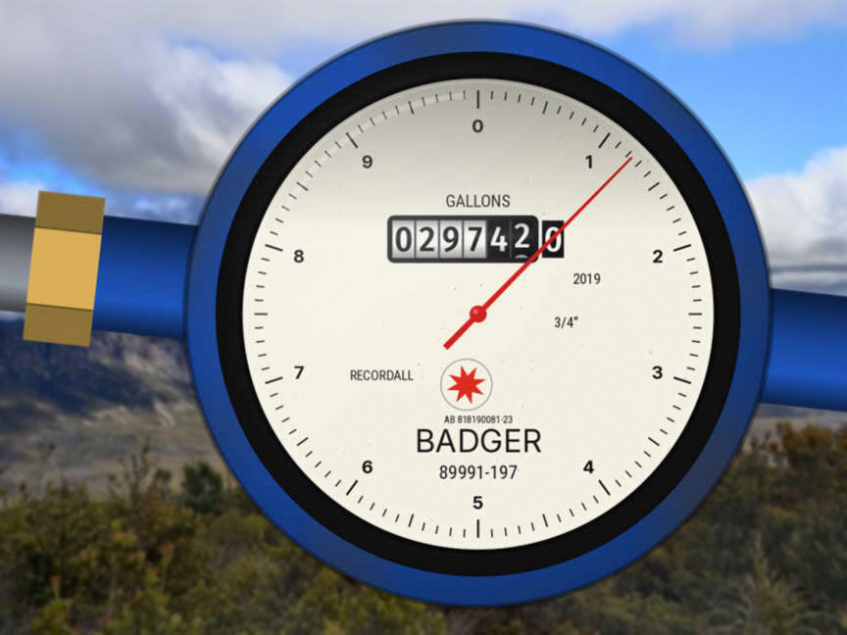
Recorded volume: 297421.2,gal
